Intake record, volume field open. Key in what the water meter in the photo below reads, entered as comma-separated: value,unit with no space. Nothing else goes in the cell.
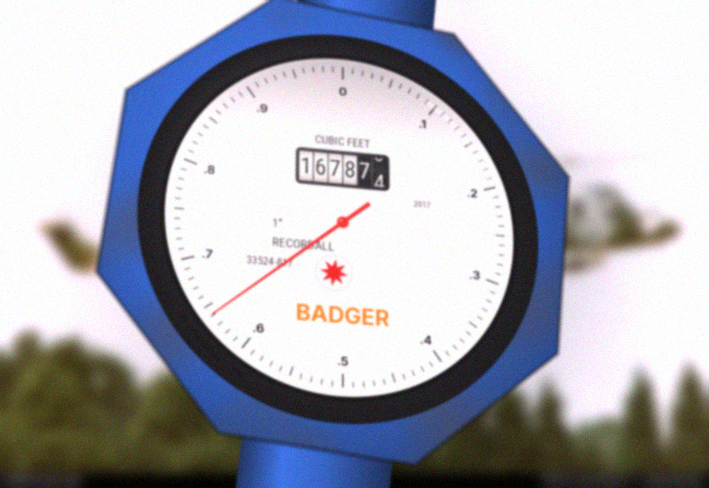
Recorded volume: 167873.64,ft³
